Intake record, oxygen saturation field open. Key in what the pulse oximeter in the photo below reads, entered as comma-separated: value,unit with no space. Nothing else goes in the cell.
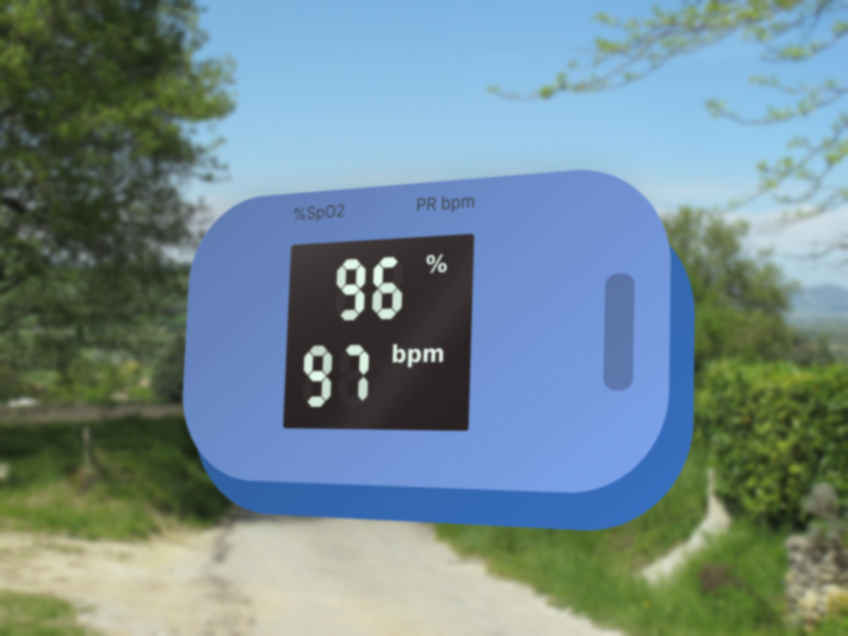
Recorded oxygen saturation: 96,%
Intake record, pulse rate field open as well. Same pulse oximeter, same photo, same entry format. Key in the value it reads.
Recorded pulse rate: 97,bpm
